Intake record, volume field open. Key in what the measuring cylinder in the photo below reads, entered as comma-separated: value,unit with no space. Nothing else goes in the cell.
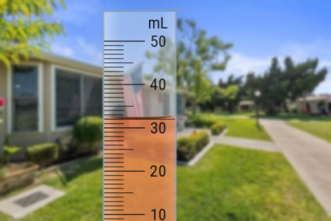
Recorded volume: 32,mL
